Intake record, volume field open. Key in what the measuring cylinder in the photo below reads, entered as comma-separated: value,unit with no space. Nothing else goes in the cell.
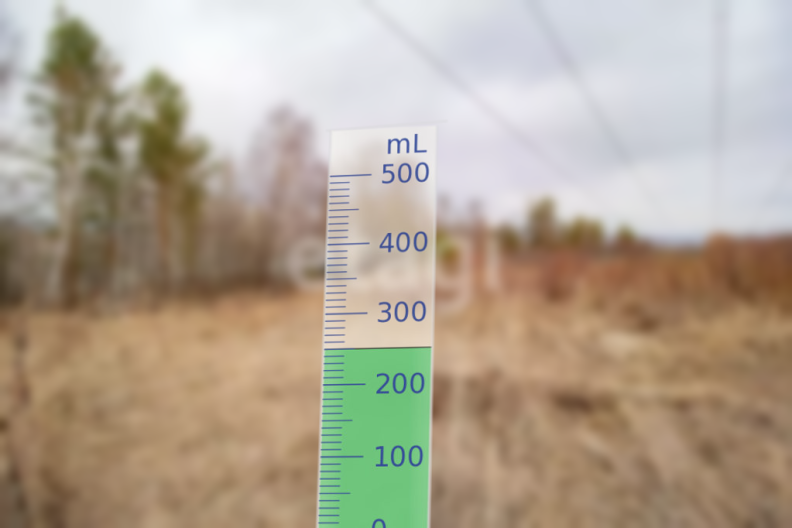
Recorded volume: 250,mL
